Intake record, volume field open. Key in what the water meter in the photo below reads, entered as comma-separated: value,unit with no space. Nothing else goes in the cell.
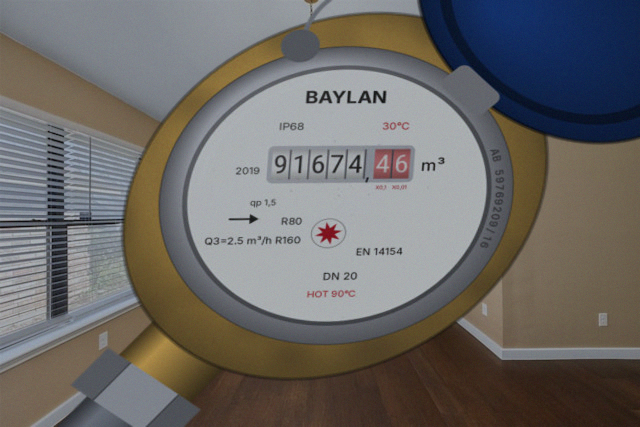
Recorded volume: 91674.46,m³
